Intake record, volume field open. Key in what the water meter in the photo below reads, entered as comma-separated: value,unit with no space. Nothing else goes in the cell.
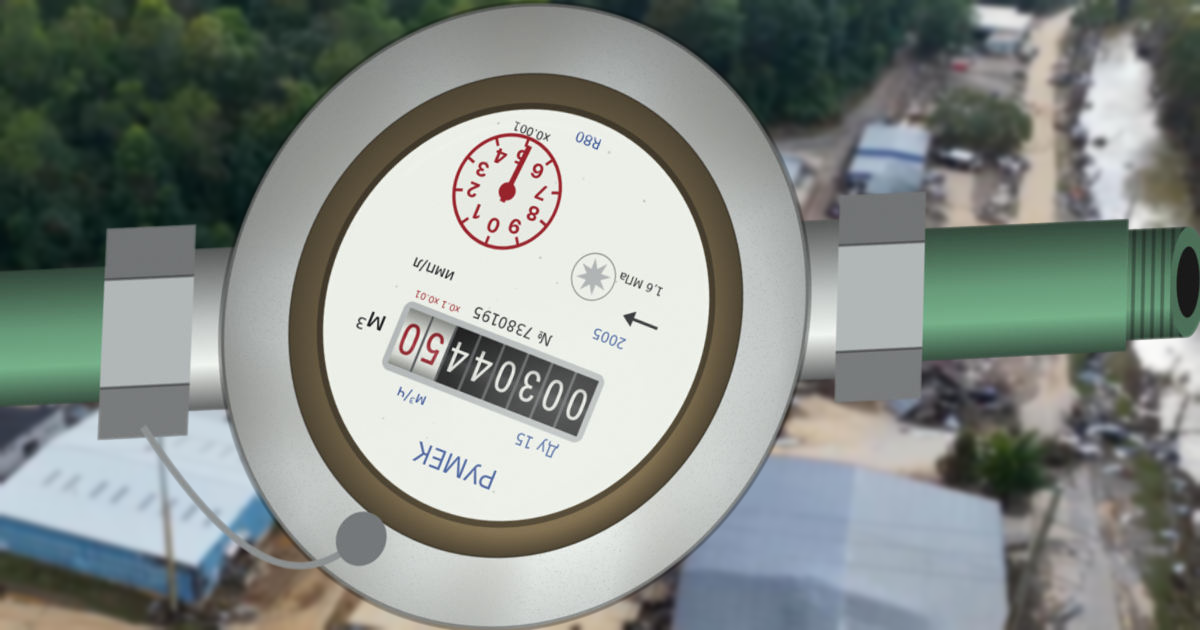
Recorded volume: 3044.505,m³
